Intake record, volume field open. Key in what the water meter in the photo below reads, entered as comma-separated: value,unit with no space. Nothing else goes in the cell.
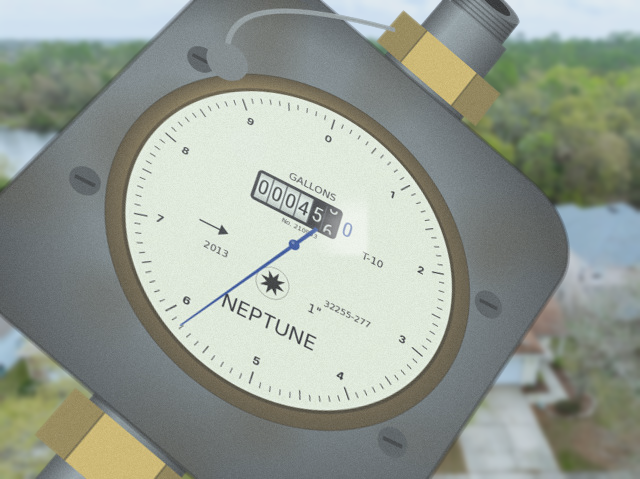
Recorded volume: 4555.8,gal
